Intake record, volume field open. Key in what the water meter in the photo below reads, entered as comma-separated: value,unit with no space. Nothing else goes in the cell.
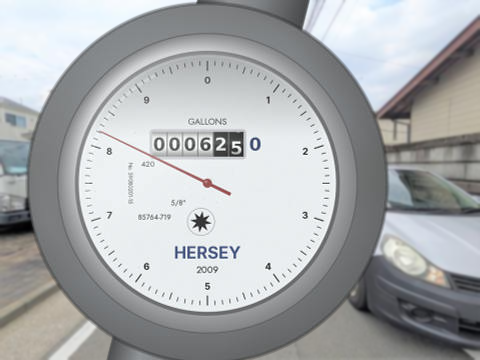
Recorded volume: 6248.2,gal
